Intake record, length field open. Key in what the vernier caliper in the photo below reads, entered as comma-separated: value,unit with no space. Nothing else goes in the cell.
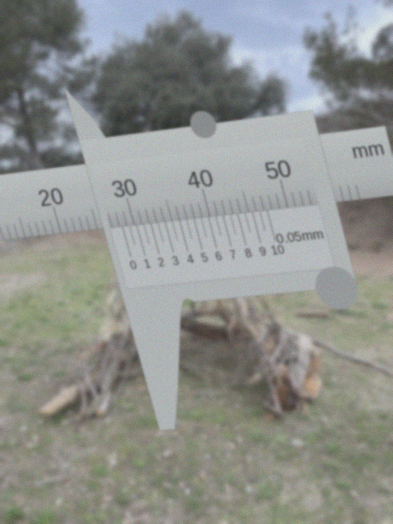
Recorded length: 28.4,mm
